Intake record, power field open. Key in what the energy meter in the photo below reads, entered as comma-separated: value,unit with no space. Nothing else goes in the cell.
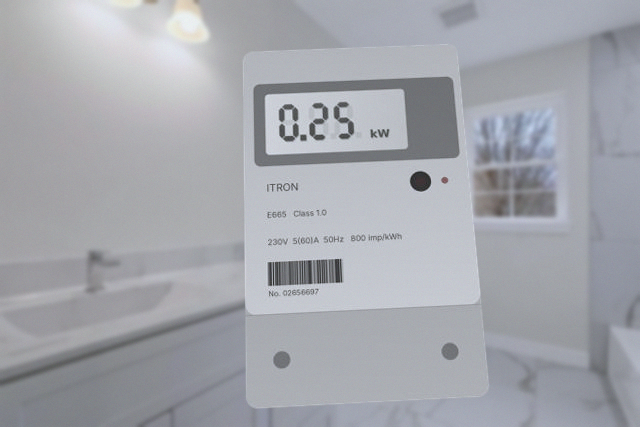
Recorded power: 0.25,kW
